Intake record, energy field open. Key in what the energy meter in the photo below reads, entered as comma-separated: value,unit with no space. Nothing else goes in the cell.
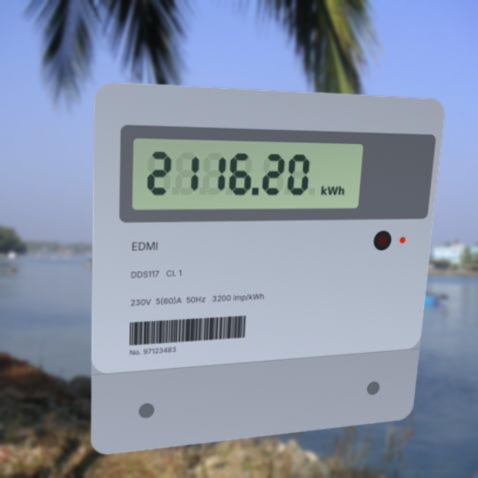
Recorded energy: 2116.20,kWh
